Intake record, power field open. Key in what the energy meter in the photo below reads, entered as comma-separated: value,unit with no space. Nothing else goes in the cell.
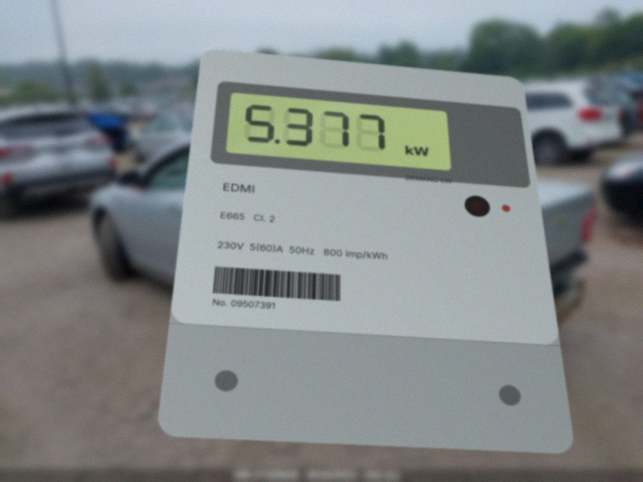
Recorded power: 5.377,kW
